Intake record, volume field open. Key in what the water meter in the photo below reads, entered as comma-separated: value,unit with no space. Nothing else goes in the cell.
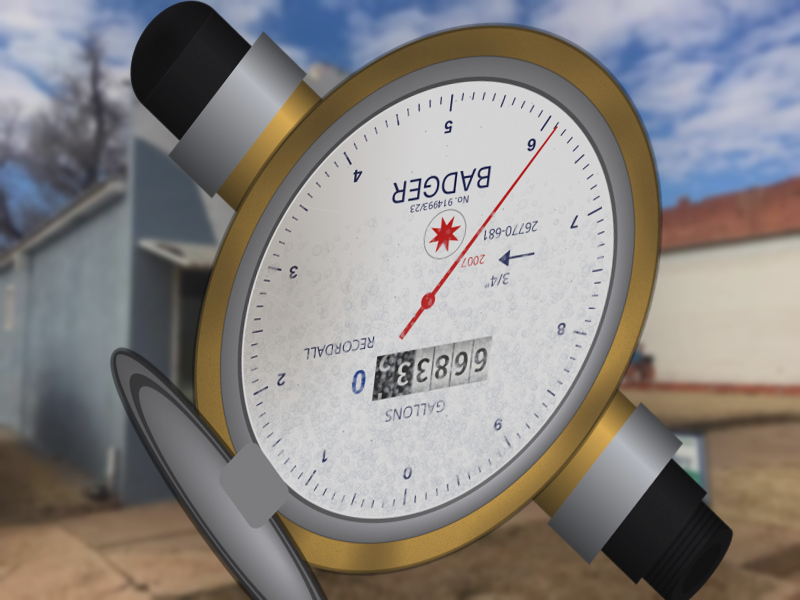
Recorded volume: 6683316.1,gal
